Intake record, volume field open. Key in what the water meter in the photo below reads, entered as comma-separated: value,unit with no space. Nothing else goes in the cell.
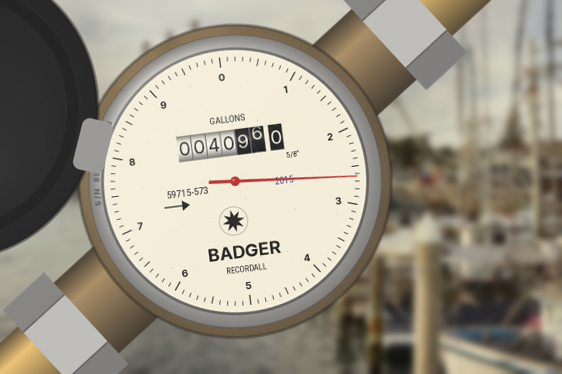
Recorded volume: 40962.6,gal
